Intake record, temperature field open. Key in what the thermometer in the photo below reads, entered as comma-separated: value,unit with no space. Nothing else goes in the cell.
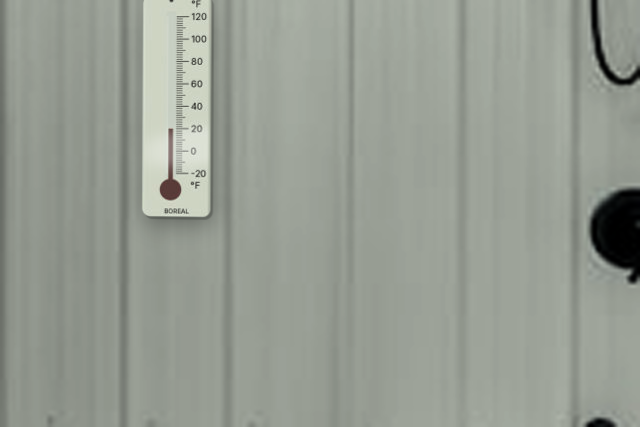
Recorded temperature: 20,°F
